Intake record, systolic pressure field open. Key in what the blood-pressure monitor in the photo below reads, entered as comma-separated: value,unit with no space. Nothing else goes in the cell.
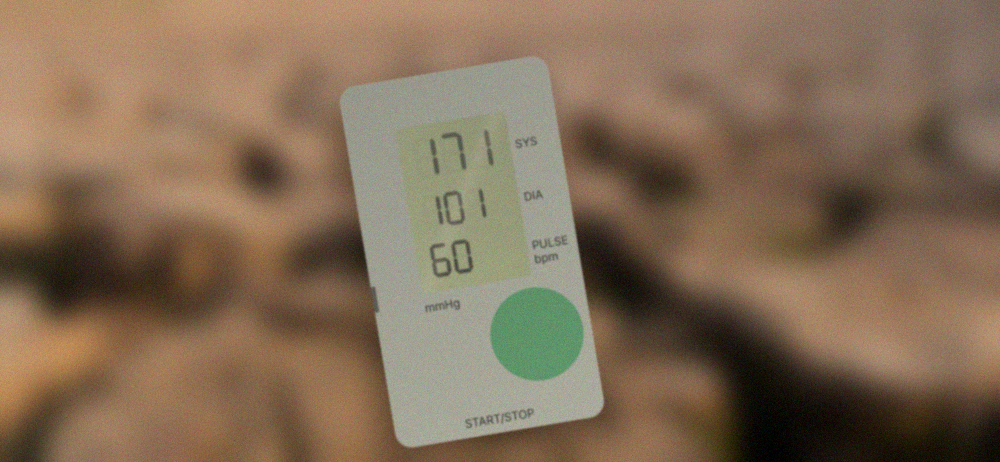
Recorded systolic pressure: 171,mmHg
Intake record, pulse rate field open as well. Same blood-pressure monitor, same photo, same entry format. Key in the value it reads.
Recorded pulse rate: 60,bpm
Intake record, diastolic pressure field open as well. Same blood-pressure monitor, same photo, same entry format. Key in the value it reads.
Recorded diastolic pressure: 101,mmHg
